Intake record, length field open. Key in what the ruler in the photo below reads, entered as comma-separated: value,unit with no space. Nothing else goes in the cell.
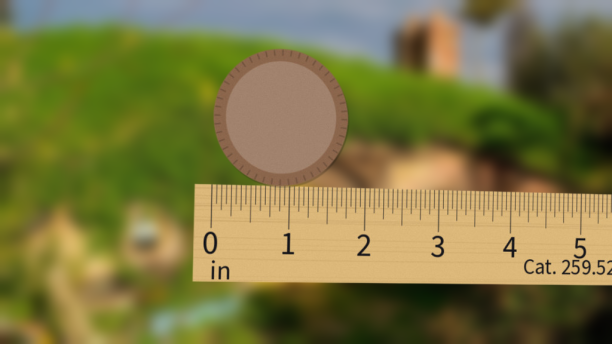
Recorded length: 1.75,in
